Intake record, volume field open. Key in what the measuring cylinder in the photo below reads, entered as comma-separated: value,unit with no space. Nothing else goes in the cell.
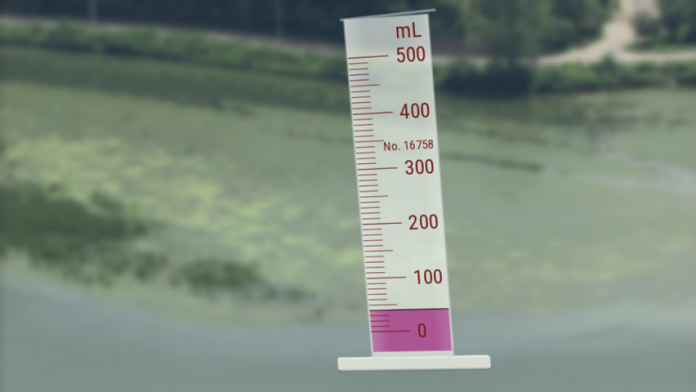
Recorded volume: 40,mL
